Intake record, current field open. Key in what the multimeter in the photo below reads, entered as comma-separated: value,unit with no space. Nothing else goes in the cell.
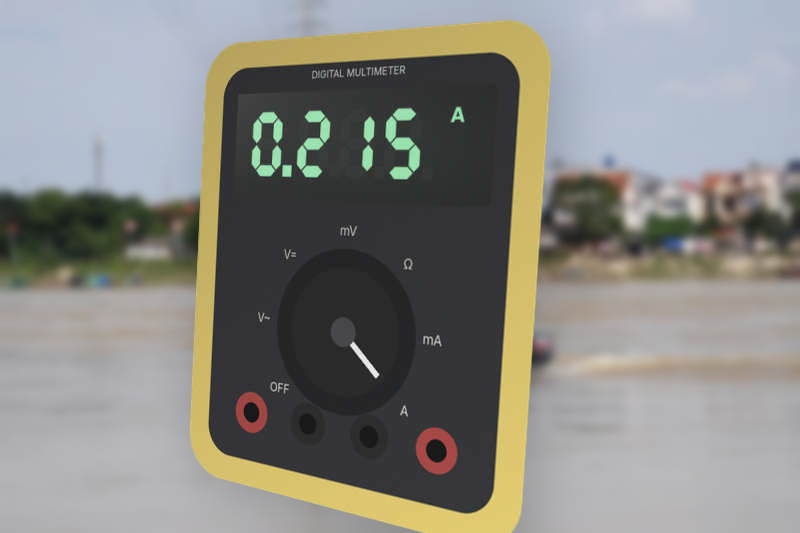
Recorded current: 0.215,A
